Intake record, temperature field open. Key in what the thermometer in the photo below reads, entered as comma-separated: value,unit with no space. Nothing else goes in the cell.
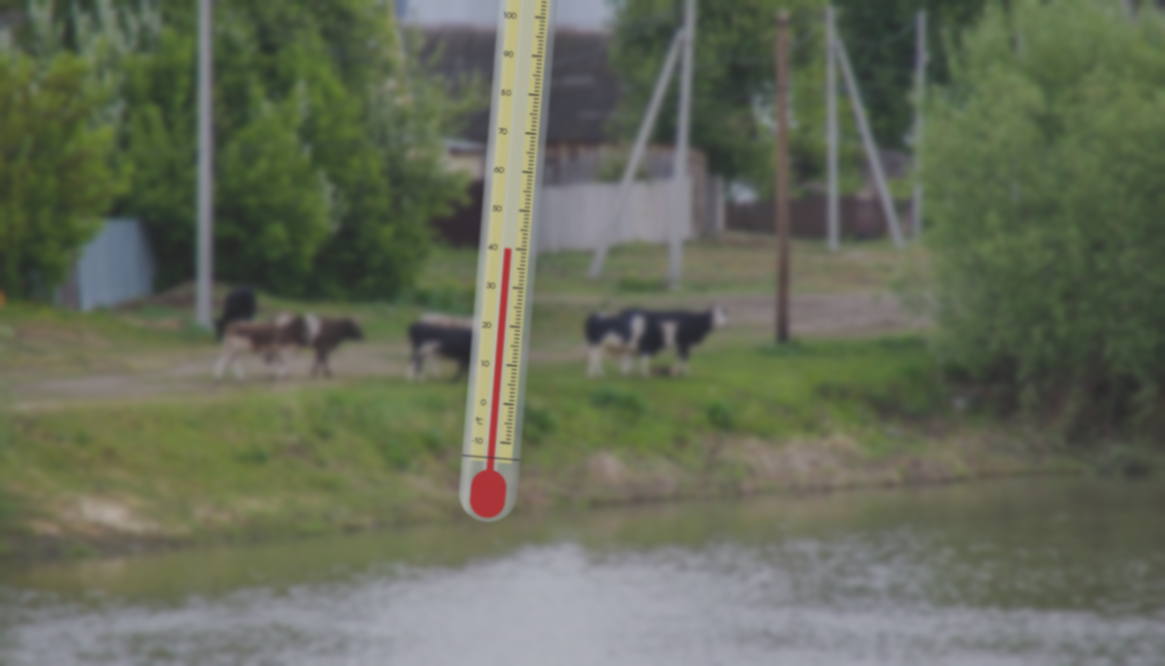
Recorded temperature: 40,°C
